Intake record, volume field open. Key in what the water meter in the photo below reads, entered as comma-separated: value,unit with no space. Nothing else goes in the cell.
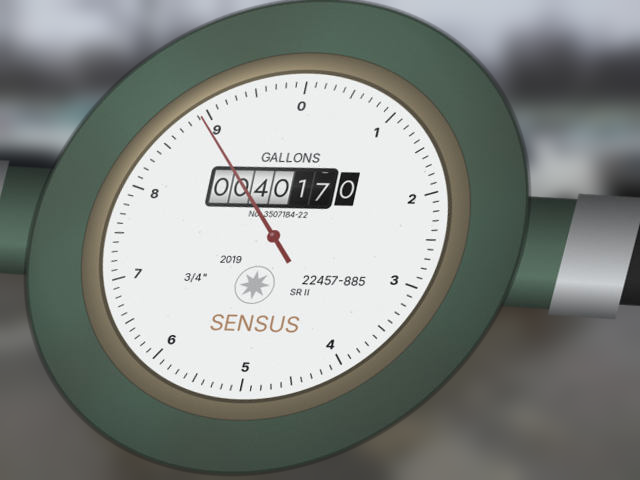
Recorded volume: 40168.9,gal
